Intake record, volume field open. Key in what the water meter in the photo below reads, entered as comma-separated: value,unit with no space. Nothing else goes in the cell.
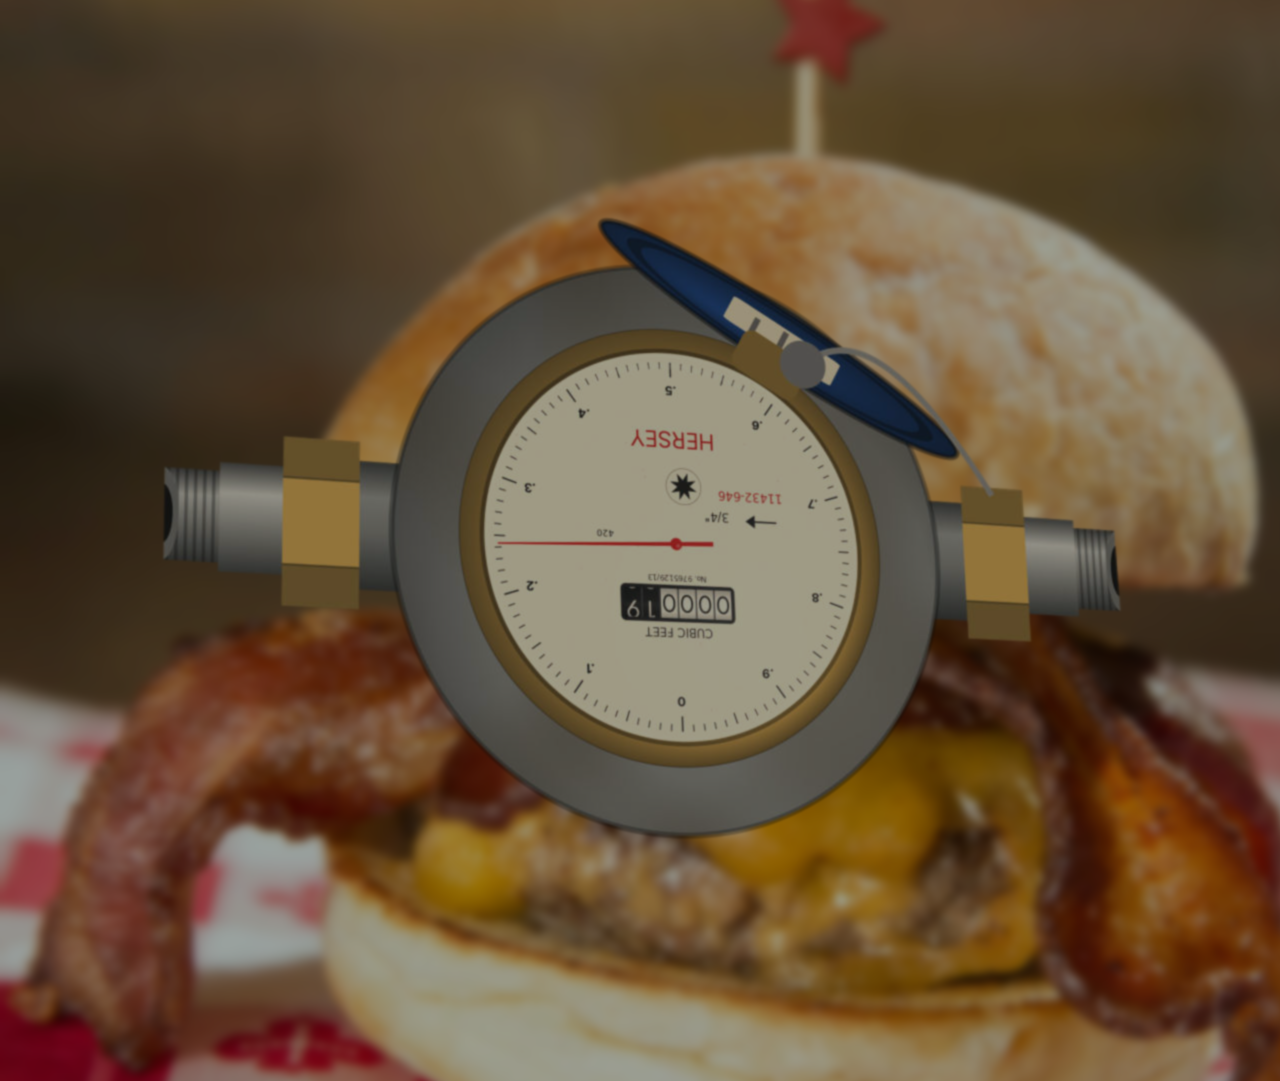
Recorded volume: 19.24,ft³
